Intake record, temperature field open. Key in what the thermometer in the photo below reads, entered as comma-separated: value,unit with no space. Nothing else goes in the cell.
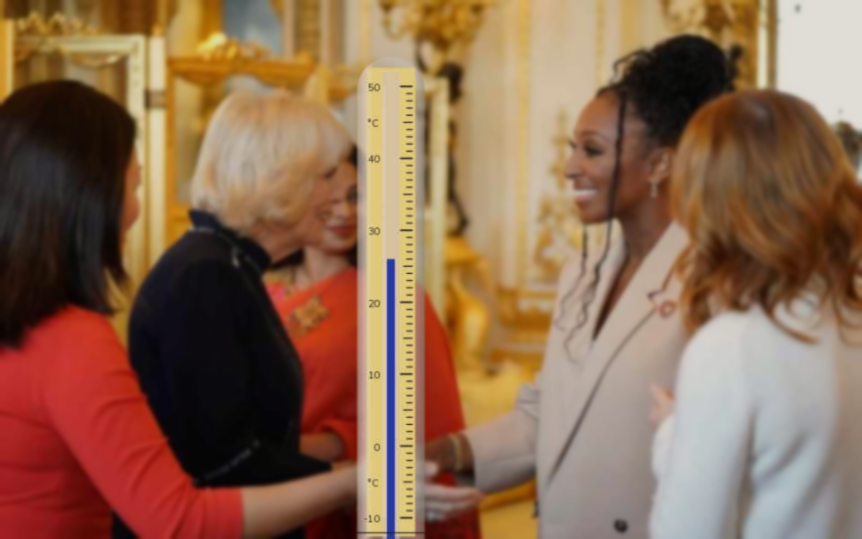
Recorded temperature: 26,°C
